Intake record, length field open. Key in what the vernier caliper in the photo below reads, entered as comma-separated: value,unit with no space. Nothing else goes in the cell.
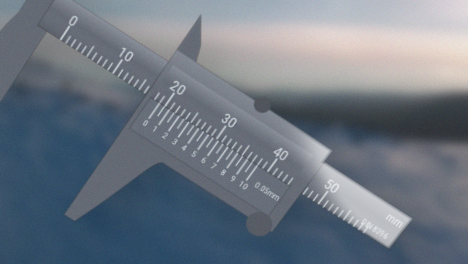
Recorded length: 19.0,mm
